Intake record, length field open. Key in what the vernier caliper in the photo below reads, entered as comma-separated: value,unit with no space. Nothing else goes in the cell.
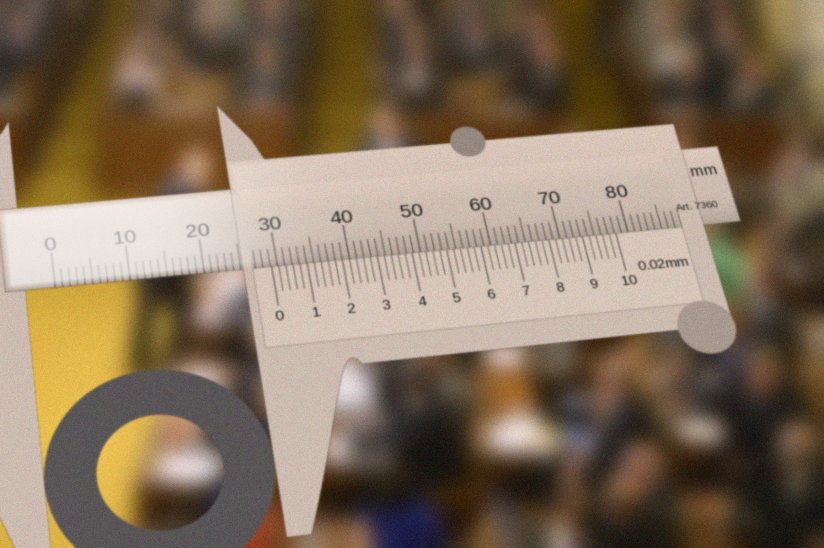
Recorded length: 29.2,mm
